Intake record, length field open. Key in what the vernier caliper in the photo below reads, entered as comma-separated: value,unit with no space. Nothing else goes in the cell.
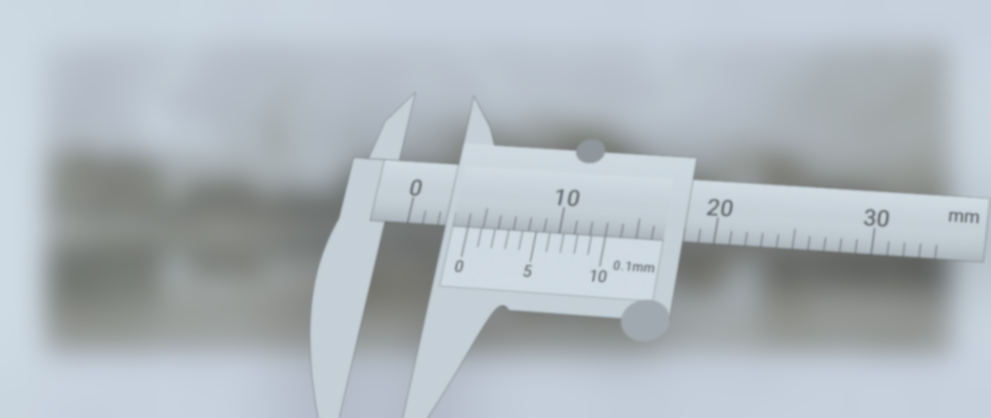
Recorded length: 4.0,mm
